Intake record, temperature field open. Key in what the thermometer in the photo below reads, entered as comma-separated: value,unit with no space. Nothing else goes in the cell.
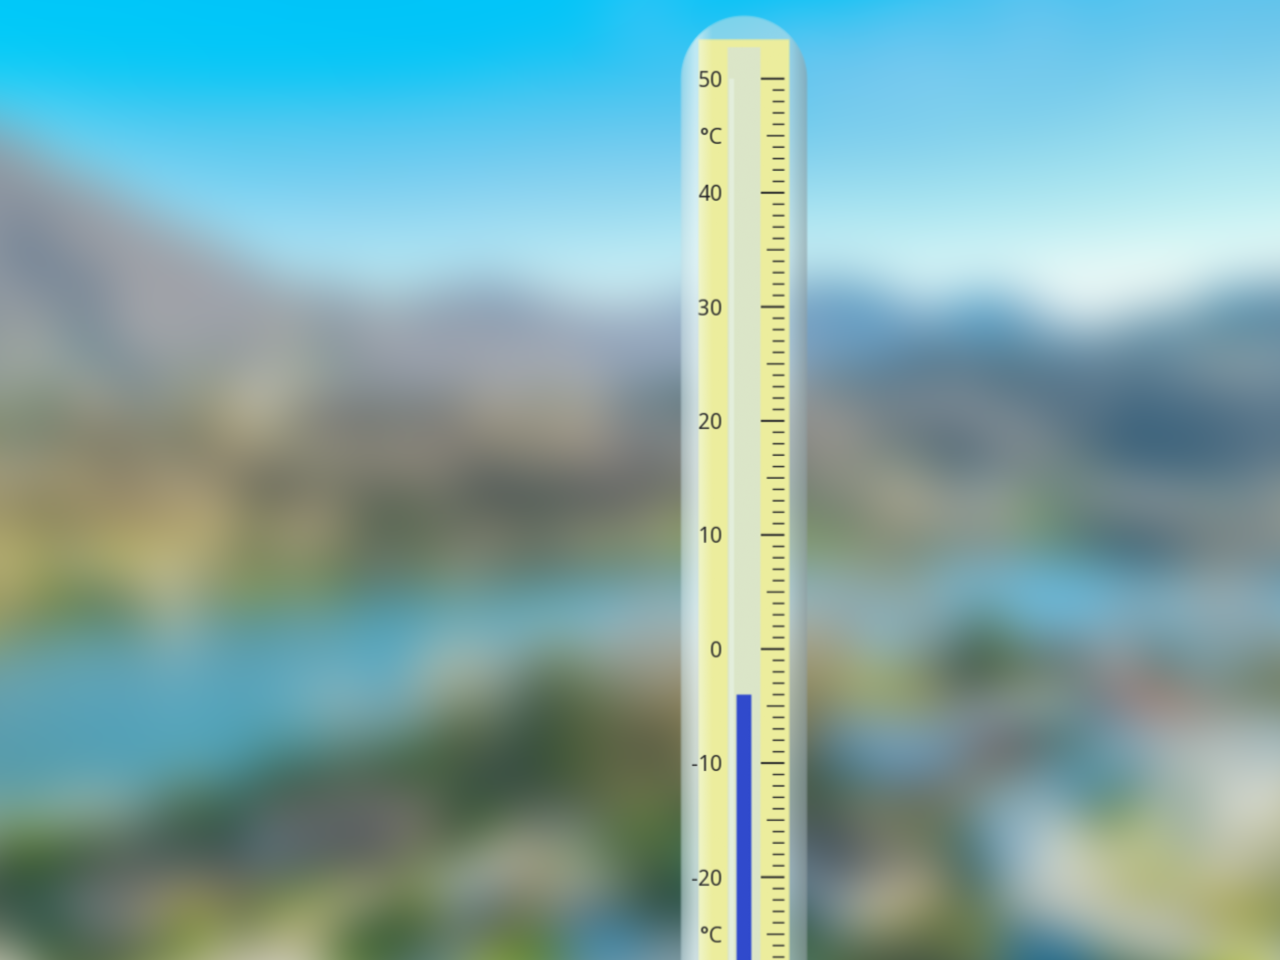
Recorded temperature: -4,°C
